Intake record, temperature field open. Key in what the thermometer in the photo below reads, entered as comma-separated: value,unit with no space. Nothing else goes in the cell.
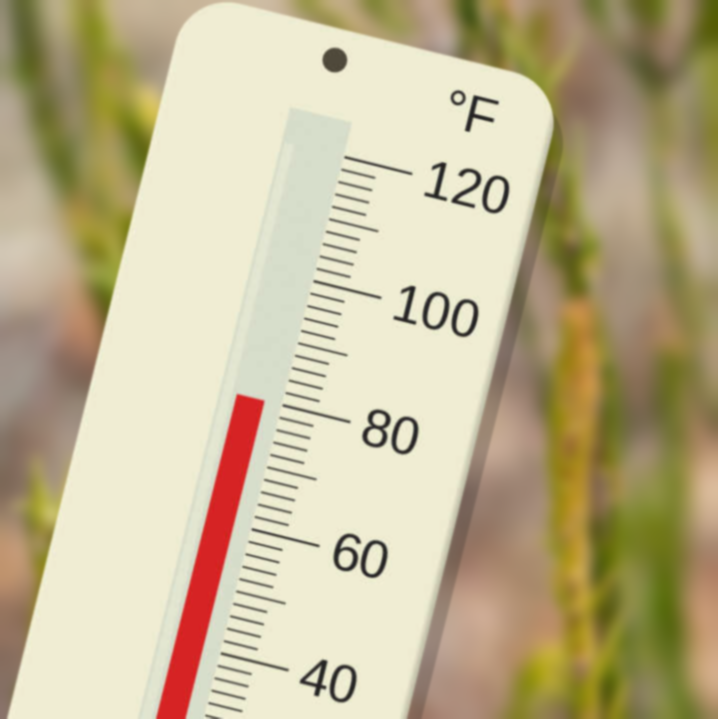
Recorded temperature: 80,°F
